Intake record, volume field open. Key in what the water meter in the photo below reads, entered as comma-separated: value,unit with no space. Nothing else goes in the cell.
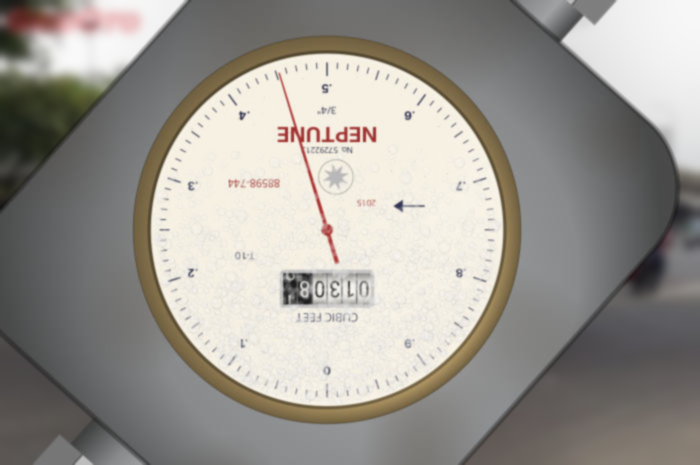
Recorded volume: 13081.45,ft³
